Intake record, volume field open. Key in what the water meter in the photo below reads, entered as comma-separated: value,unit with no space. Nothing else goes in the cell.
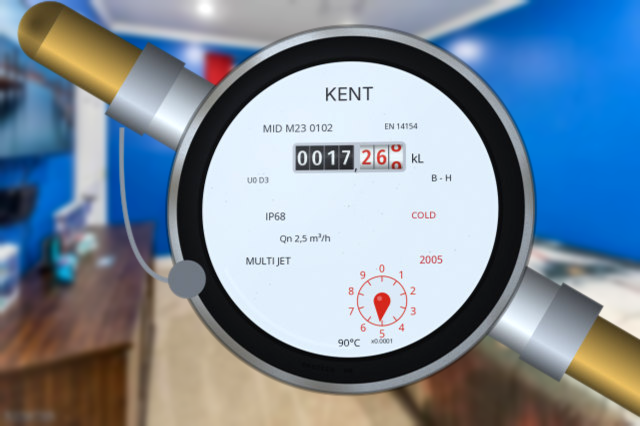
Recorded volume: 17.2685,kL
